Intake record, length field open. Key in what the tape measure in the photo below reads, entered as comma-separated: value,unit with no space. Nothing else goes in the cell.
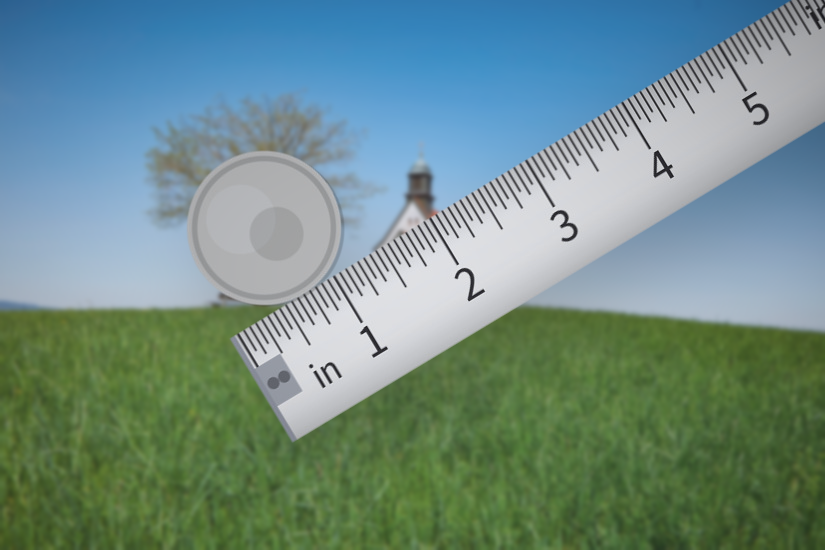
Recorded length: 1.375,in
